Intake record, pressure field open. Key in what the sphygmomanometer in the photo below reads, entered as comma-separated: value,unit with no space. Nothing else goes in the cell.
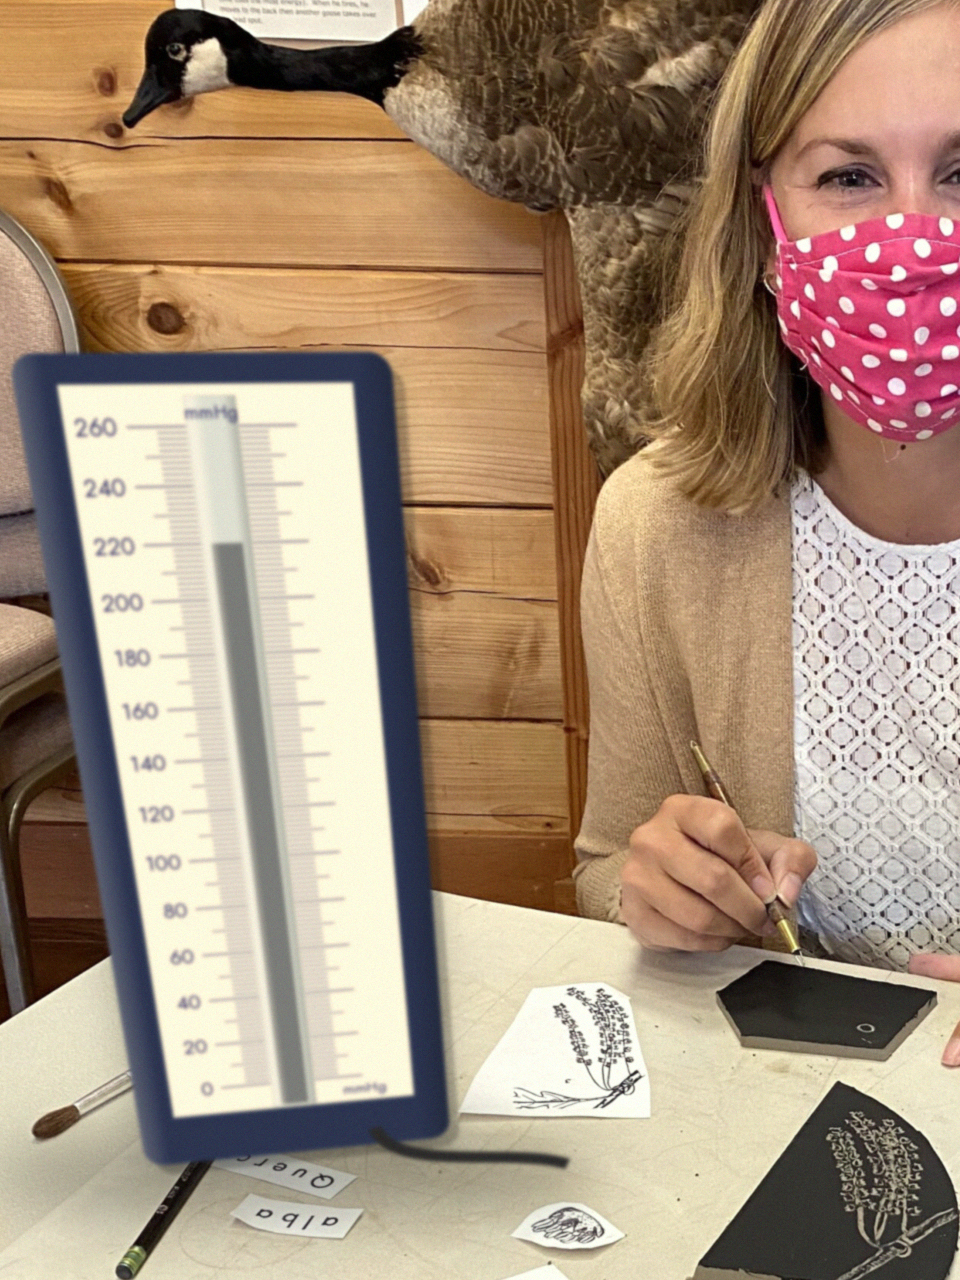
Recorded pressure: 220,mmHg
